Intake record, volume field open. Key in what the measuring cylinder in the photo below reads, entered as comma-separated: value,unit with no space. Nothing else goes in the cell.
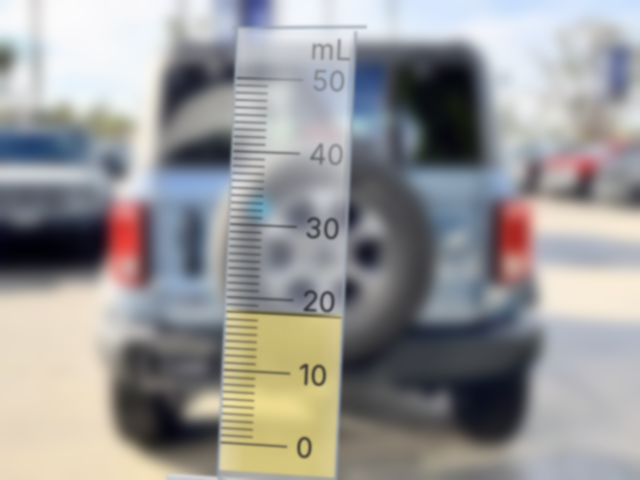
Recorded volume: 18,mL
